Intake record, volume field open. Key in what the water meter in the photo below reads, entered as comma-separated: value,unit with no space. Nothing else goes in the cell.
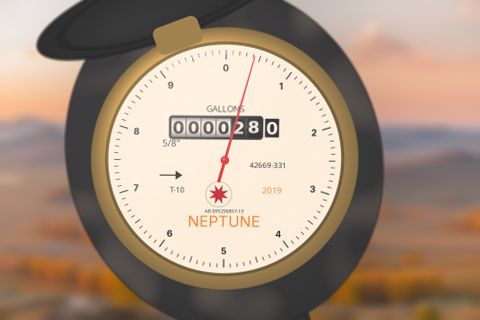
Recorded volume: 280.4,gal
